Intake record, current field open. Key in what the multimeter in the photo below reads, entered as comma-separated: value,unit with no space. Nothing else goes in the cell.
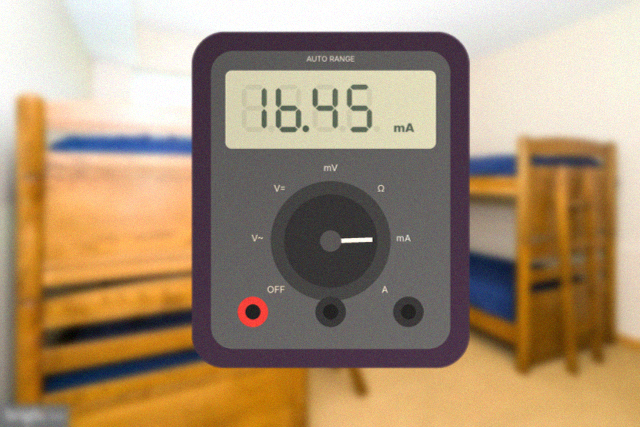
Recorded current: 16.45,mA
